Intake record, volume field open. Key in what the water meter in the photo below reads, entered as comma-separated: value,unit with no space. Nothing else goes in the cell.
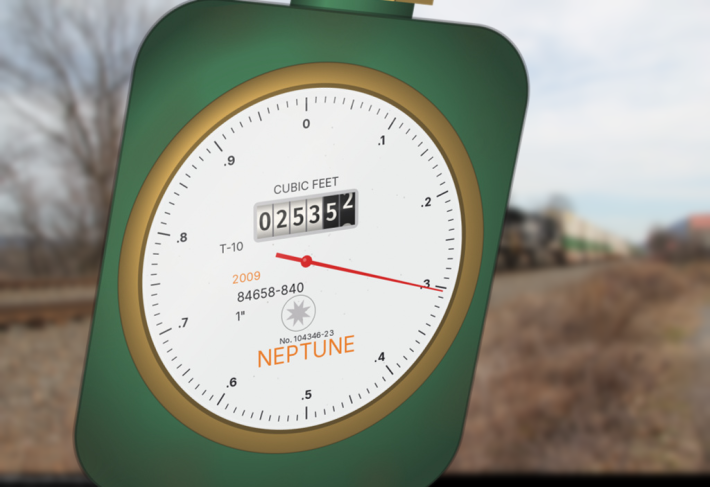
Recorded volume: 25352.30,ft³
